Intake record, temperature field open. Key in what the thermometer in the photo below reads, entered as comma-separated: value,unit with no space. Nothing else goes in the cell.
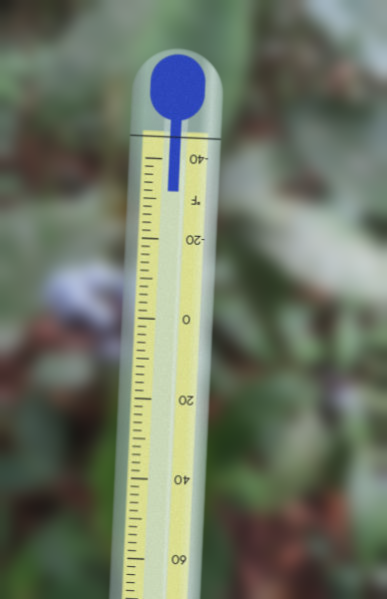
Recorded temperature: -32,°F
